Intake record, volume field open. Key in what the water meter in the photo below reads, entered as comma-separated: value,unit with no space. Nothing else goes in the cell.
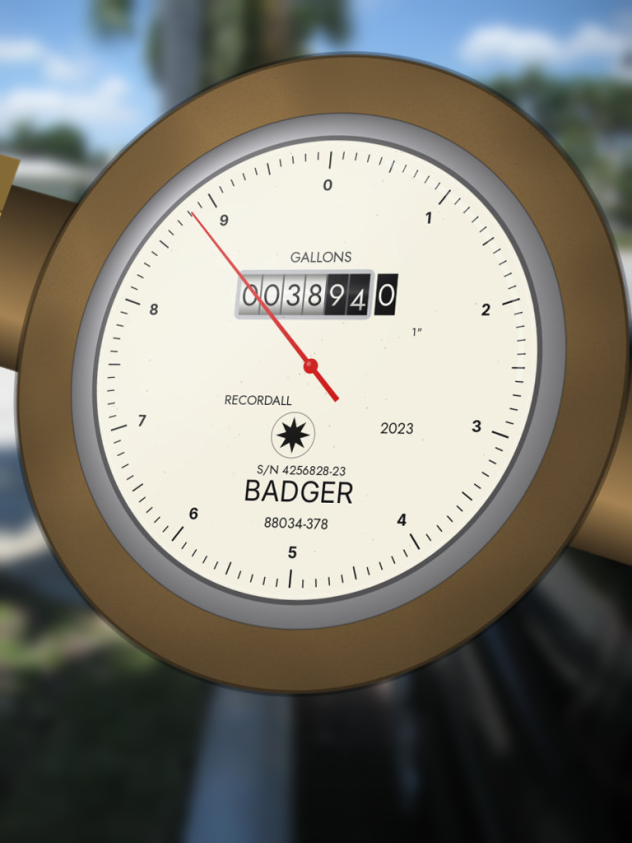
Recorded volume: 38938.8,gal
